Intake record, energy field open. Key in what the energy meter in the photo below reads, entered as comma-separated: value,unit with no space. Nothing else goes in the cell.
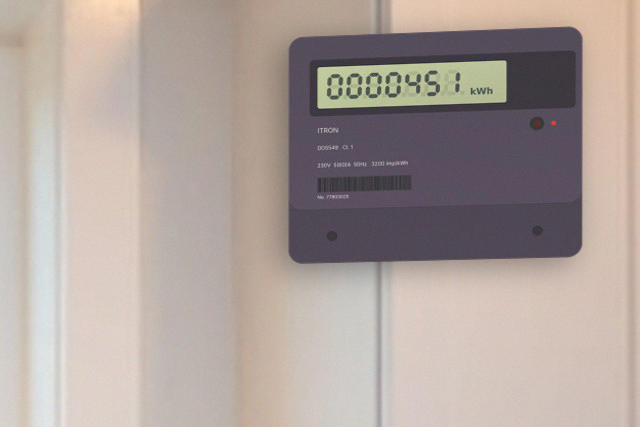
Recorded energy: 451,kWh
